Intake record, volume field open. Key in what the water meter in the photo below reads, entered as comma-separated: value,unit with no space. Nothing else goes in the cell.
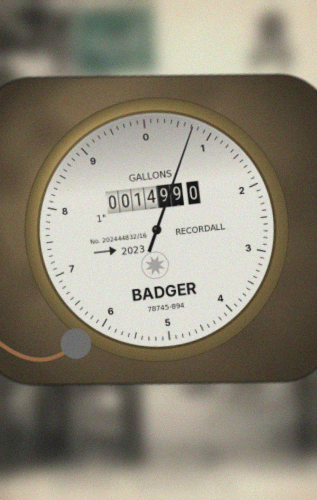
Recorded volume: 14990.7,gal
